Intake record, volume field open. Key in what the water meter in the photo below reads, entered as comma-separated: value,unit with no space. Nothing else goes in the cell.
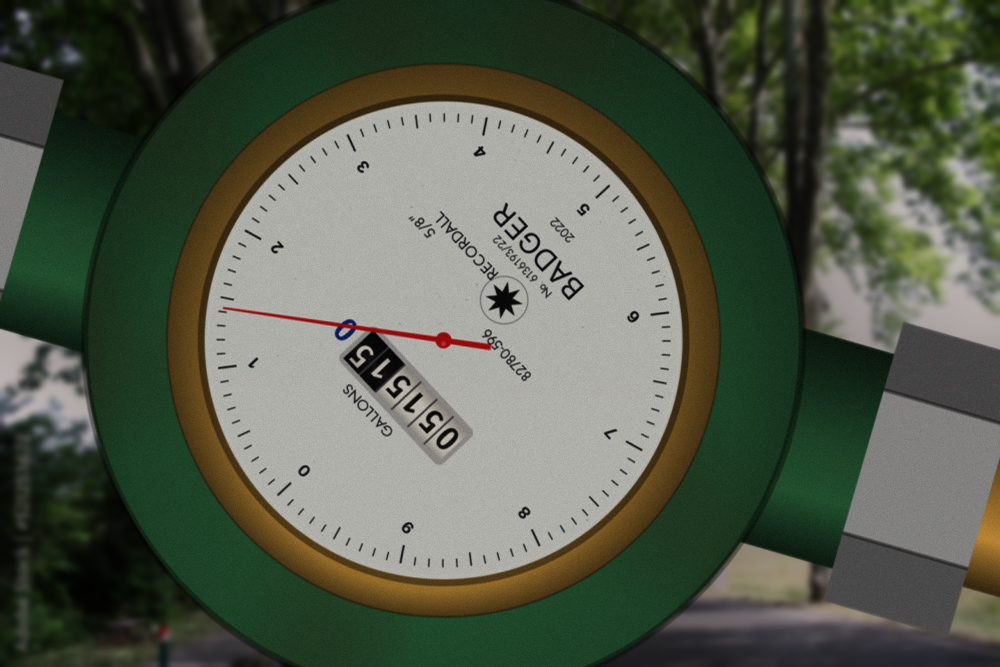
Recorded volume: 515151.4,gal
